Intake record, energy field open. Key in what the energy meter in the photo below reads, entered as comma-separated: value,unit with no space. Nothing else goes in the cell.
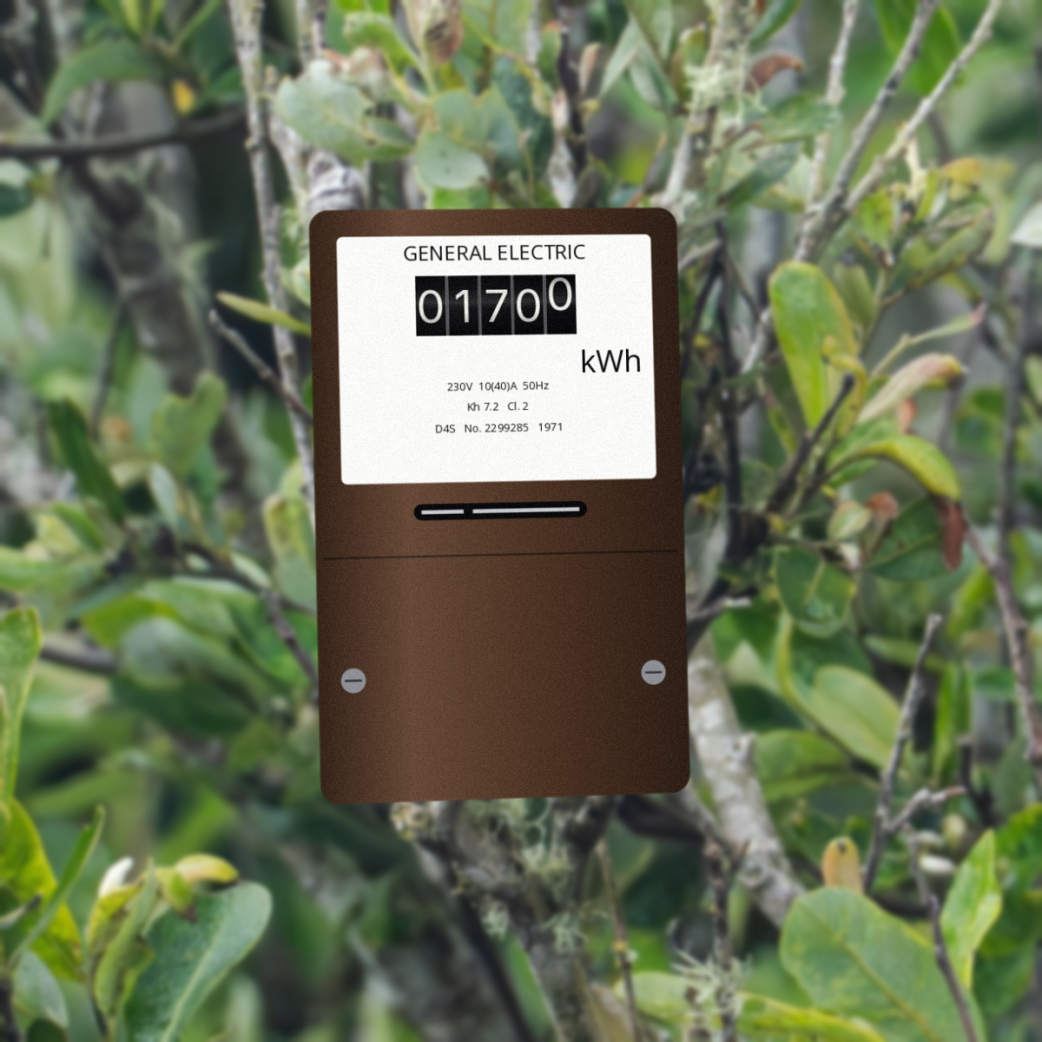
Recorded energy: 1700,kWh
